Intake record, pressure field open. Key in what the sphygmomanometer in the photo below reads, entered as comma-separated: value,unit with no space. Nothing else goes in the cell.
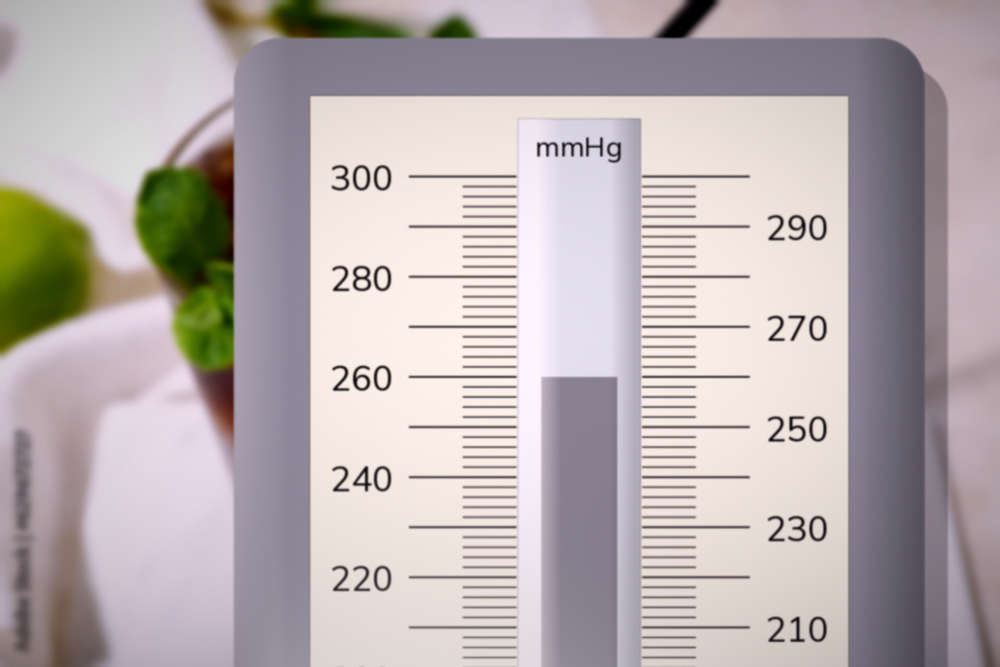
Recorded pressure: 260,mmHg
